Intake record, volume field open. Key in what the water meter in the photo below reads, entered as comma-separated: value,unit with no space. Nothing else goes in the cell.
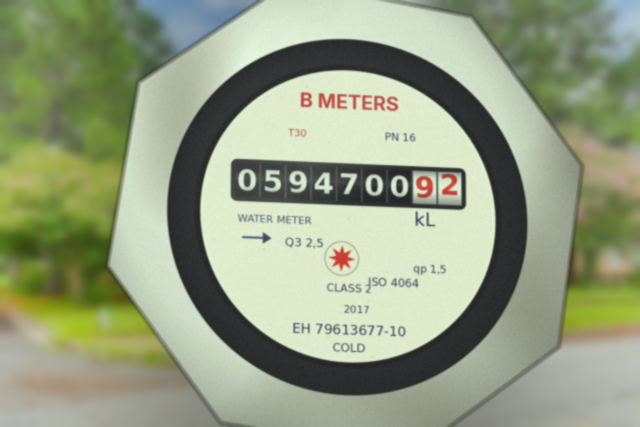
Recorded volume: 594700.92,kL
